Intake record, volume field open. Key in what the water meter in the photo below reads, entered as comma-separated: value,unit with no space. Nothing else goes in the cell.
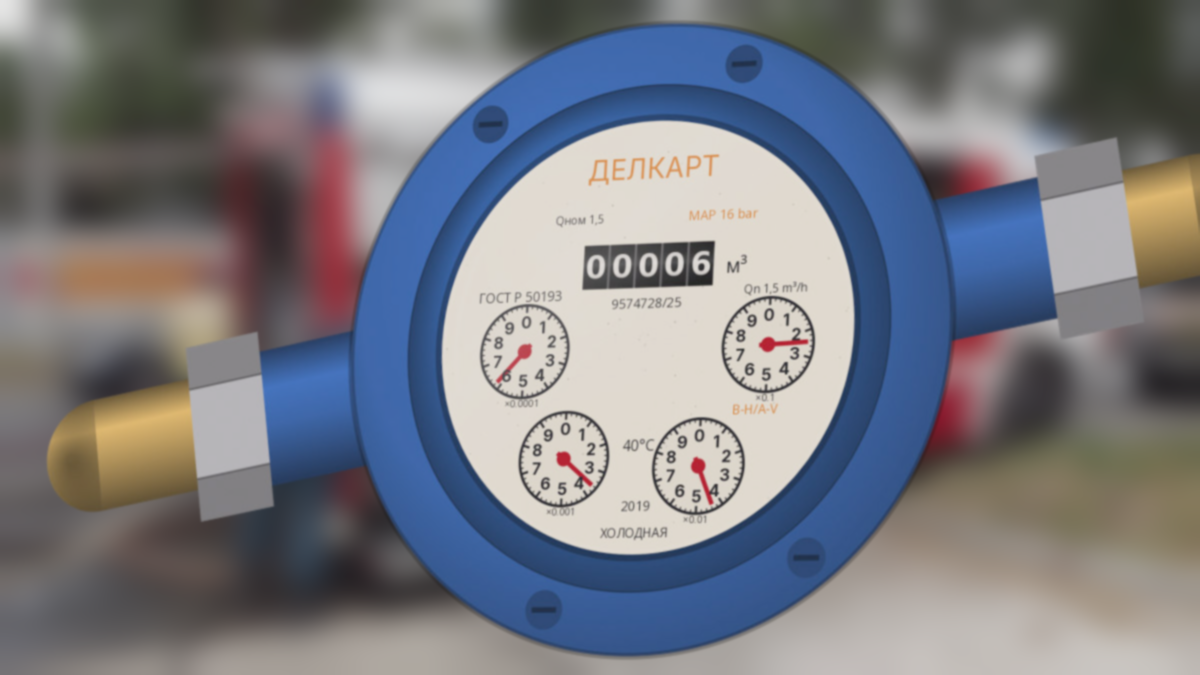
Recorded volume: 6.2436,m³
